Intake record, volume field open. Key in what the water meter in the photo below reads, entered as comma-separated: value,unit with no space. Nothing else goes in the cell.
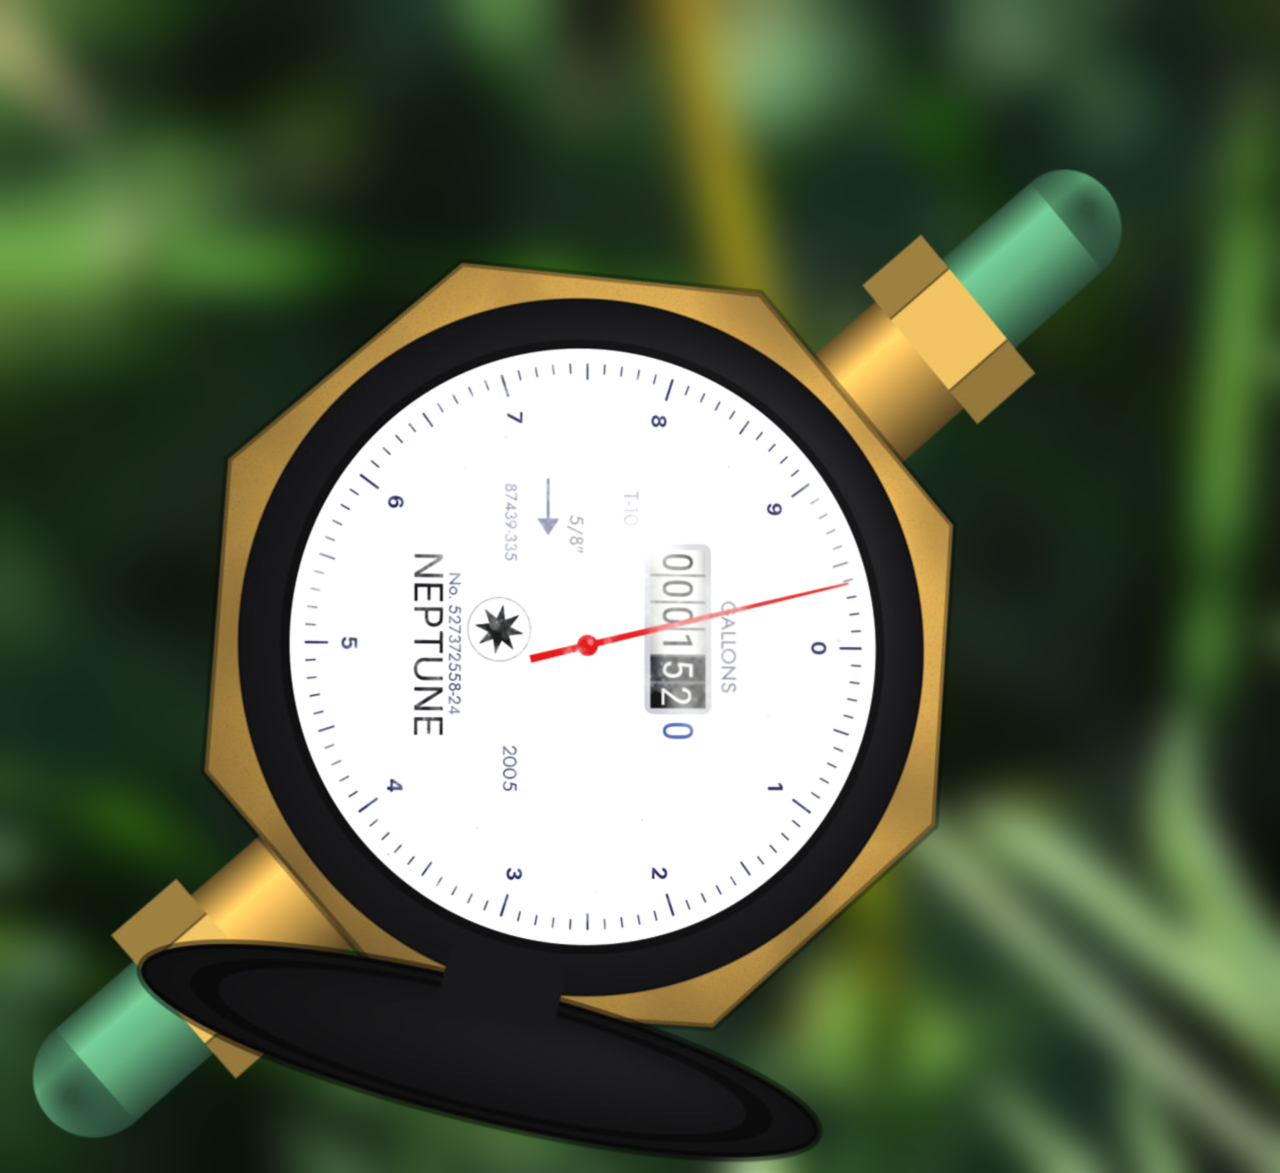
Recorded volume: 1519.6,gal
